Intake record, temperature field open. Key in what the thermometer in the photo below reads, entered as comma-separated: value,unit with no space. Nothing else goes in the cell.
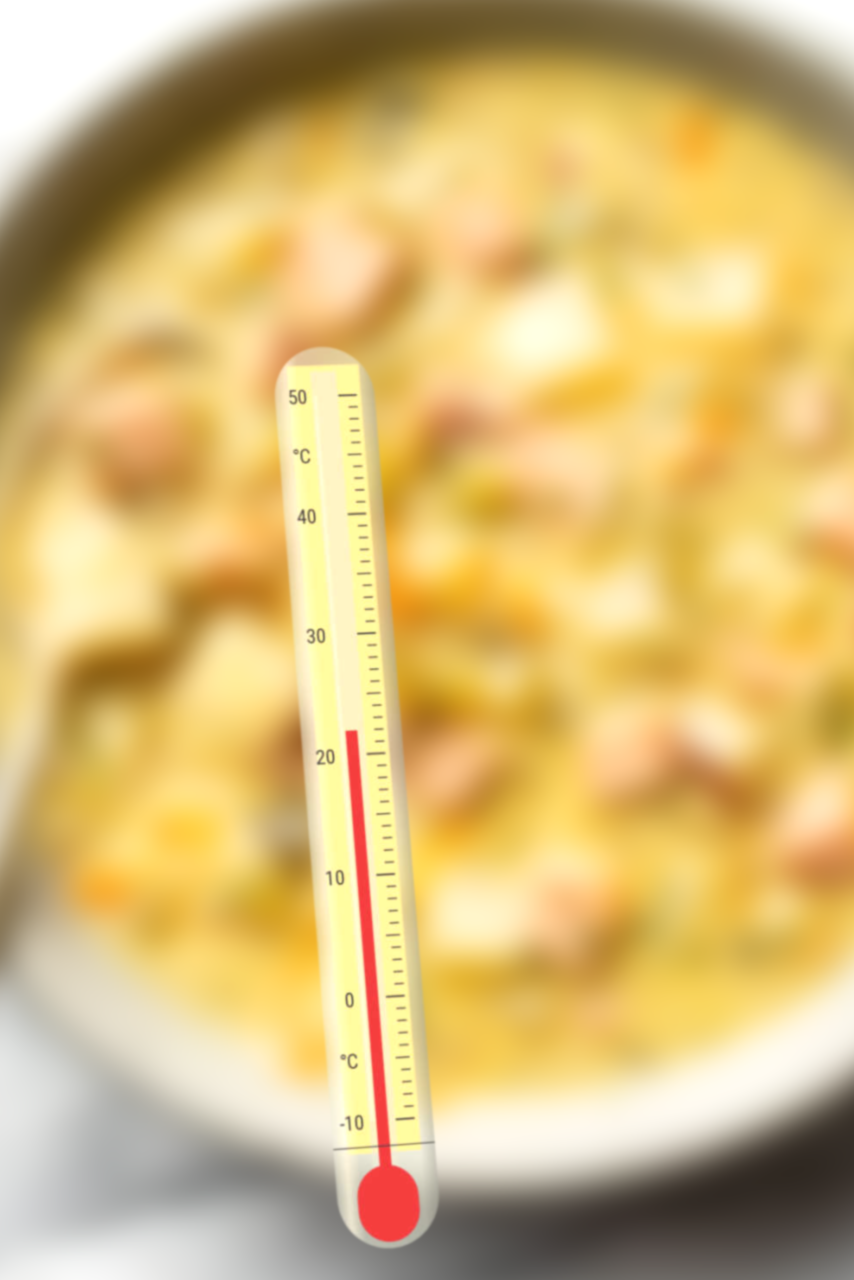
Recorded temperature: 22,°C
